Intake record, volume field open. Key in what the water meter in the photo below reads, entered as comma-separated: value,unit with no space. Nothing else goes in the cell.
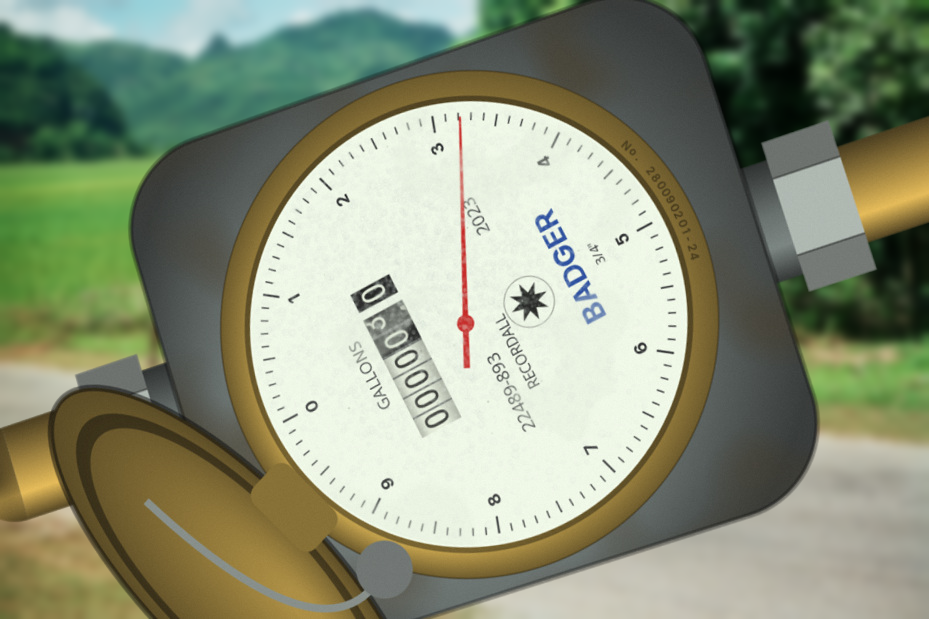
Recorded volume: 33.2,gal
